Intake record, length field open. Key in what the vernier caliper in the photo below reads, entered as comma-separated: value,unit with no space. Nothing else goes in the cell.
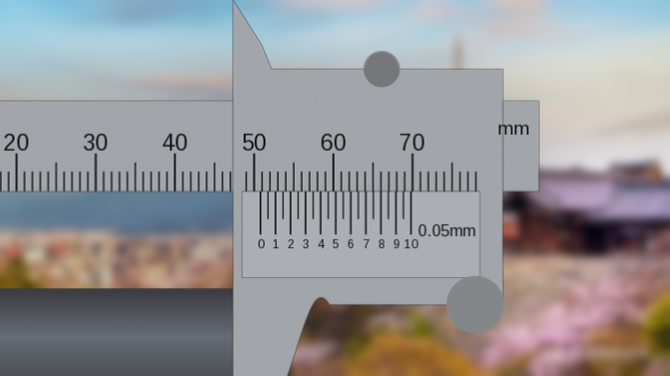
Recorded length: 50.8,mm
